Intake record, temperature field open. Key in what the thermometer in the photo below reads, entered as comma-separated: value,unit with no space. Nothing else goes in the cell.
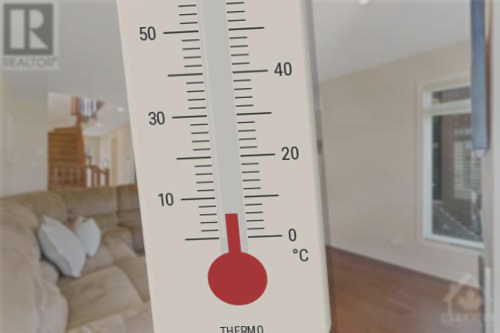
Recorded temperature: 6,°C
